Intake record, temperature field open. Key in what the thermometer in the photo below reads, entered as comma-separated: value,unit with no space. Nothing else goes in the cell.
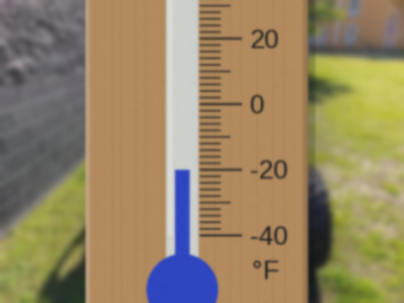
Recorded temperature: -20,°F
